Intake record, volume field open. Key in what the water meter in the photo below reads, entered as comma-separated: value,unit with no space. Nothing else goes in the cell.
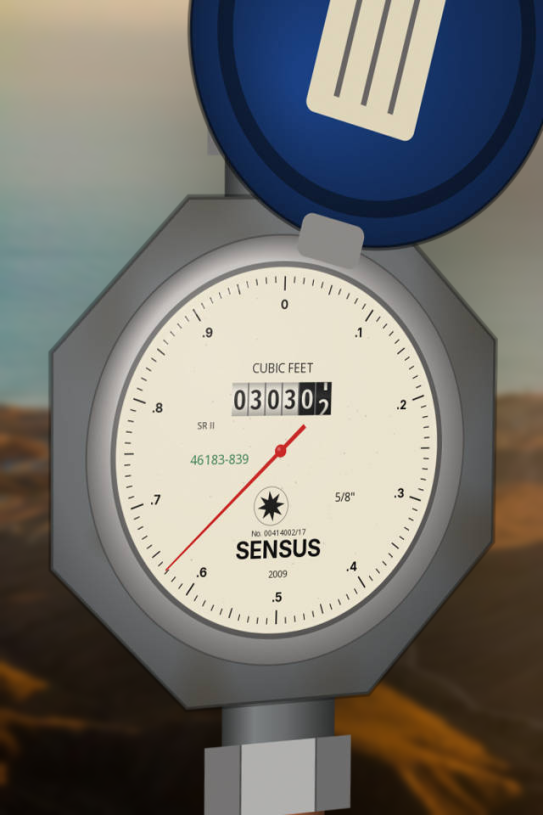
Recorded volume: 30301.63,ft³
